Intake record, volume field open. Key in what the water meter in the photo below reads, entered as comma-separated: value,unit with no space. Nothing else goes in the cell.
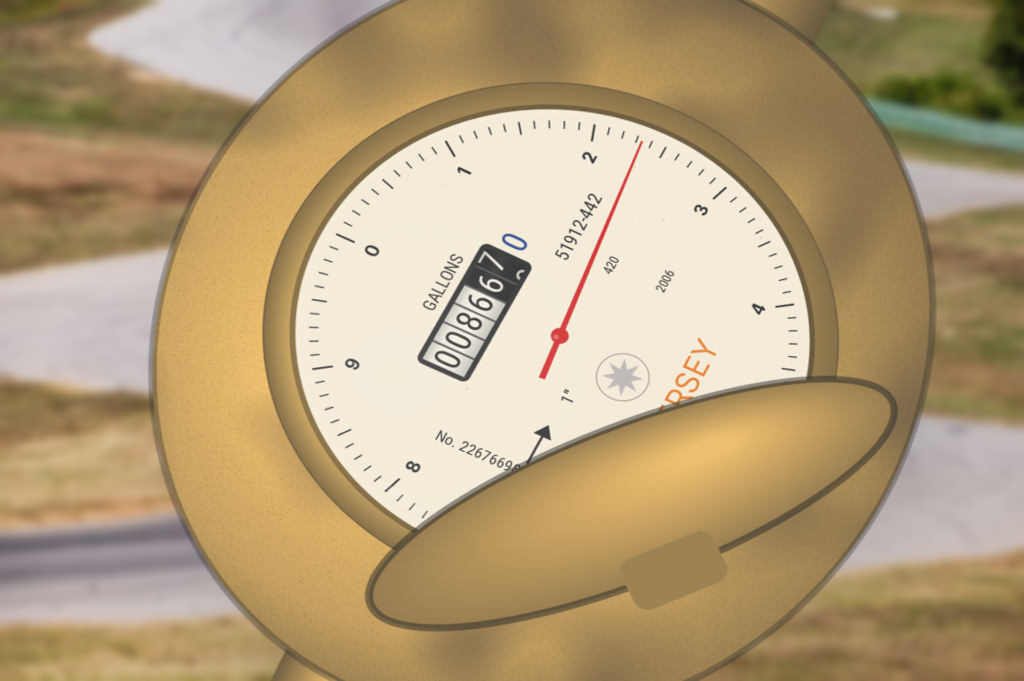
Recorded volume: 86672.3,gal
